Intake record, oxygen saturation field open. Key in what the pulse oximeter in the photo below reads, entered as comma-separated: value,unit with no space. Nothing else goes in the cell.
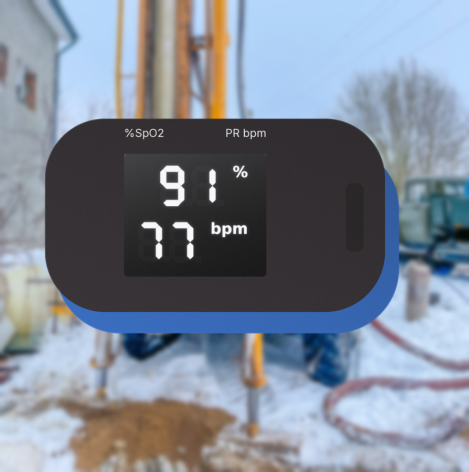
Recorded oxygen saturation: 91,%
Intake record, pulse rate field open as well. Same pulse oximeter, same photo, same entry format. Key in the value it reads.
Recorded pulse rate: 77,bpm
